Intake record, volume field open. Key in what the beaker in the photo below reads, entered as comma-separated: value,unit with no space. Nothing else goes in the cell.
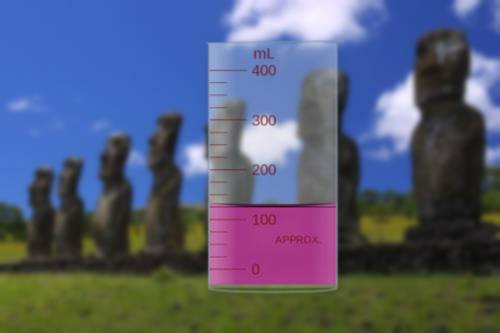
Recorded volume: 125,mL
